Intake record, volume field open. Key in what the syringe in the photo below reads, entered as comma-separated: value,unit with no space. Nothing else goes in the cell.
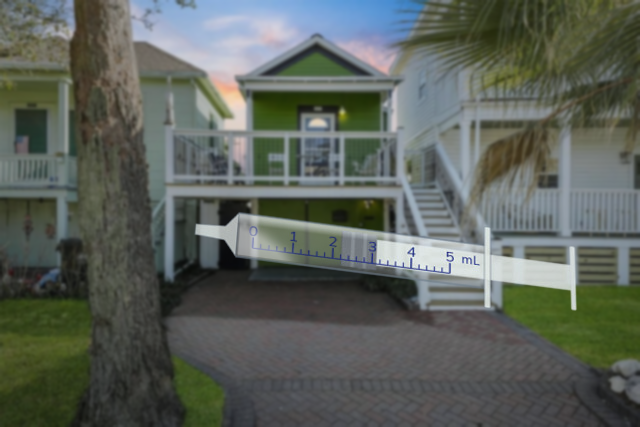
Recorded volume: 2.2,mL
